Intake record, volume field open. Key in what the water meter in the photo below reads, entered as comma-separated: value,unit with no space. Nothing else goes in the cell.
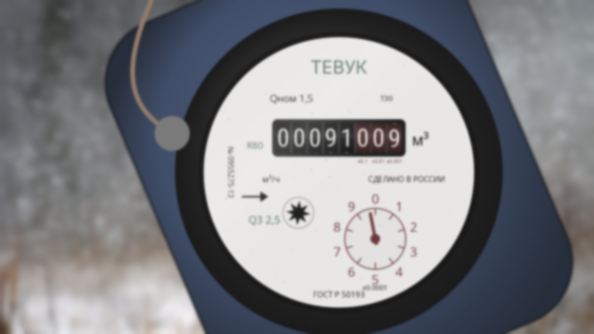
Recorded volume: 91.0089,m³
